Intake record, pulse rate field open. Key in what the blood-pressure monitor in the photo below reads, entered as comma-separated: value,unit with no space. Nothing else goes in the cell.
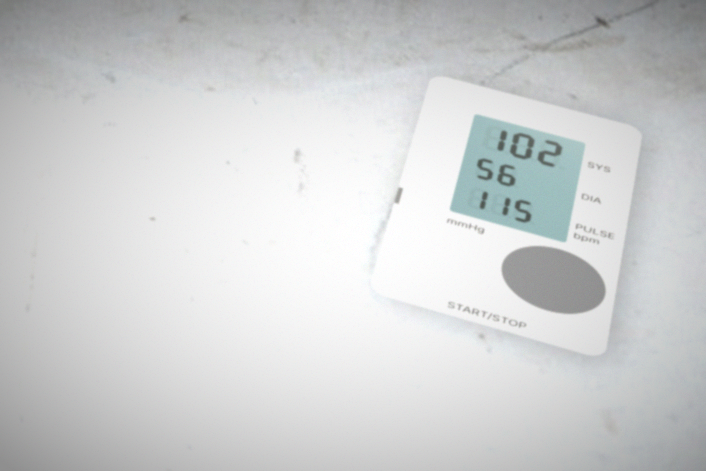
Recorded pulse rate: 115,bpm
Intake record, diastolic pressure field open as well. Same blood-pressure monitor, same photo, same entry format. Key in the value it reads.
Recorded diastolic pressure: 56,mmHg
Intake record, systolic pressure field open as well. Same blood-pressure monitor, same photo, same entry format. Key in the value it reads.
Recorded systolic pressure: 102,mmHg
